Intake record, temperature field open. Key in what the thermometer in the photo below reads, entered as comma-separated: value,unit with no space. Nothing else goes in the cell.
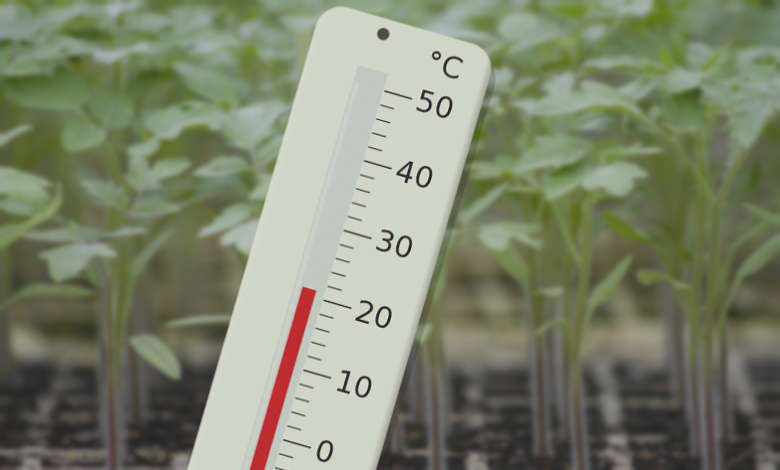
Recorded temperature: 21,°C
